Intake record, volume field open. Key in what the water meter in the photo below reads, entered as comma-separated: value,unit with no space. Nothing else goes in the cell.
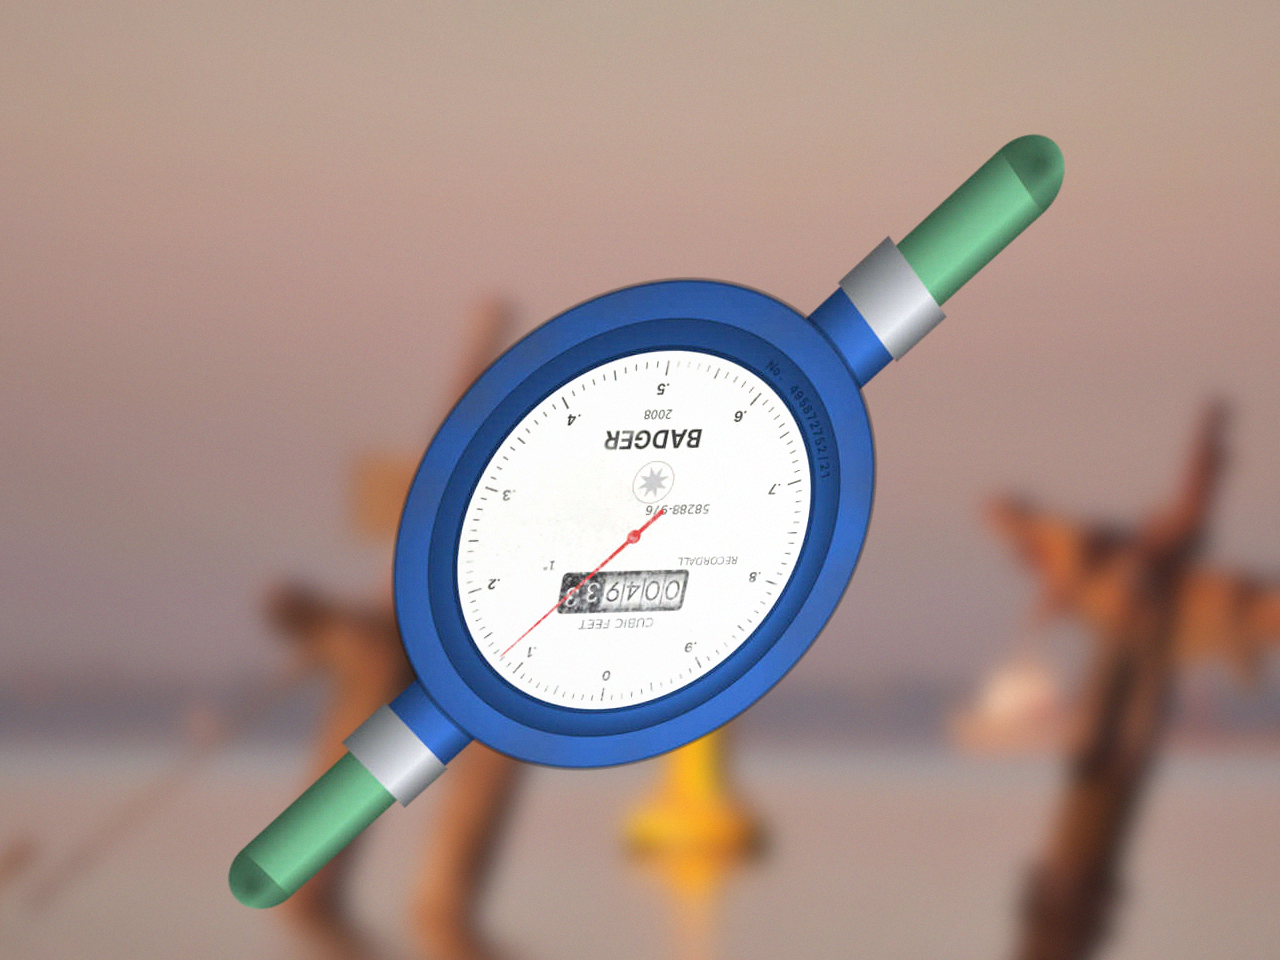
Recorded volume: 4933.12,ft³
